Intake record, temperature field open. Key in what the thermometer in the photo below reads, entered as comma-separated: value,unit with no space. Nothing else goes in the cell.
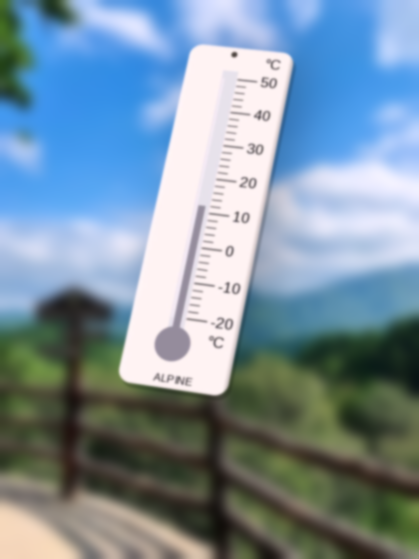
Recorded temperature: 12,°C
